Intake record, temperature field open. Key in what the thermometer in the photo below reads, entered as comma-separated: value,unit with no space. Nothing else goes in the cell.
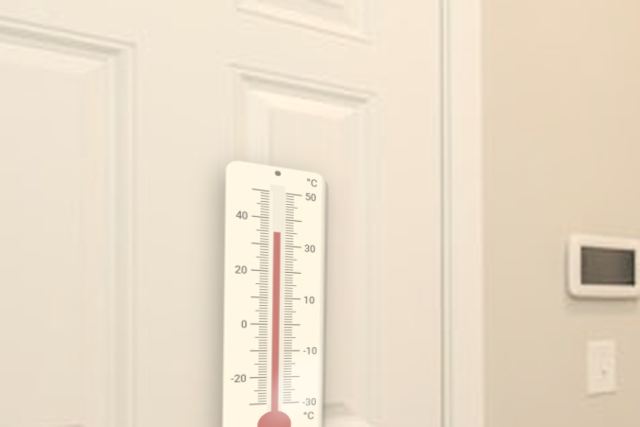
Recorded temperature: 35,°C
